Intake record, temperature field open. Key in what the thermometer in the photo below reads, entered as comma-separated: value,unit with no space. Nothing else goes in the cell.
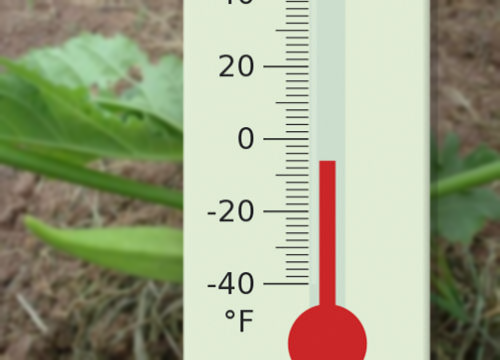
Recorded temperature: -6,°F
